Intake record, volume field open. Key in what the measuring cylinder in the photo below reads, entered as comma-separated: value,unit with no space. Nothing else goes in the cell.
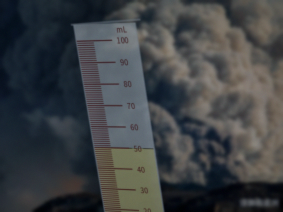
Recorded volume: 50,mL
